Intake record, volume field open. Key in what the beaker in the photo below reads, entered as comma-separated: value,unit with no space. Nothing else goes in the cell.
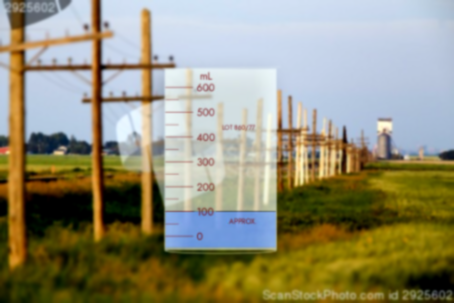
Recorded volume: 100,mL
